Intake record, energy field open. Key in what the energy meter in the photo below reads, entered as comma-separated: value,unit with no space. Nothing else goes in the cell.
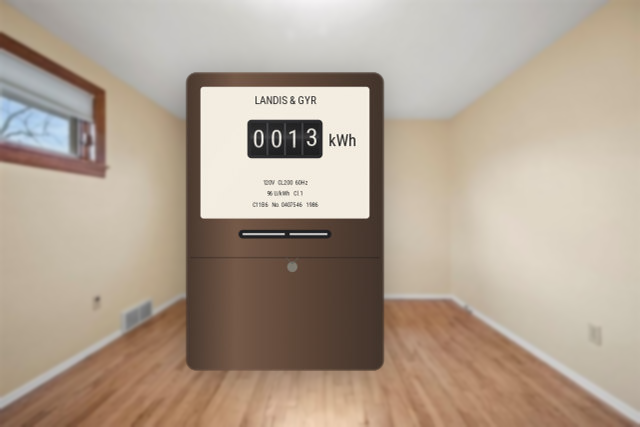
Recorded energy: 13,kWh
